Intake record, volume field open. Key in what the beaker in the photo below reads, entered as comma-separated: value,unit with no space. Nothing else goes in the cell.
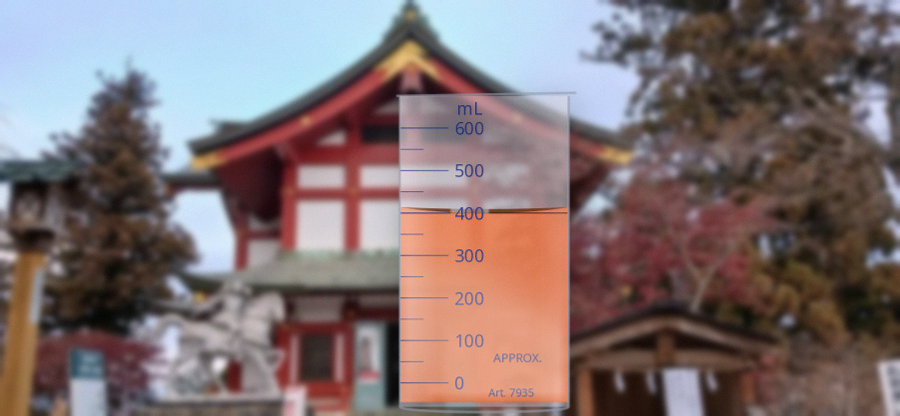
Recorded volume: 400,mL
